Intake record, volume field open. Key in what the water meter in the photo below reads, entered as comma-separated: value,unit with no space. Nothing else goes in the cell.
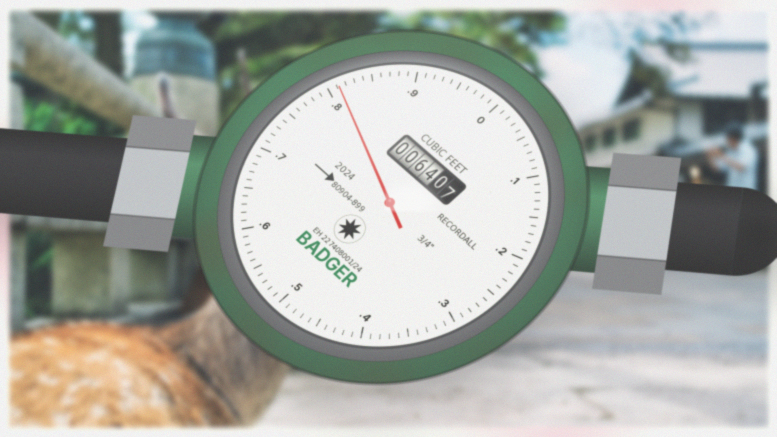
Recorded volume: 6406.81,ft³
